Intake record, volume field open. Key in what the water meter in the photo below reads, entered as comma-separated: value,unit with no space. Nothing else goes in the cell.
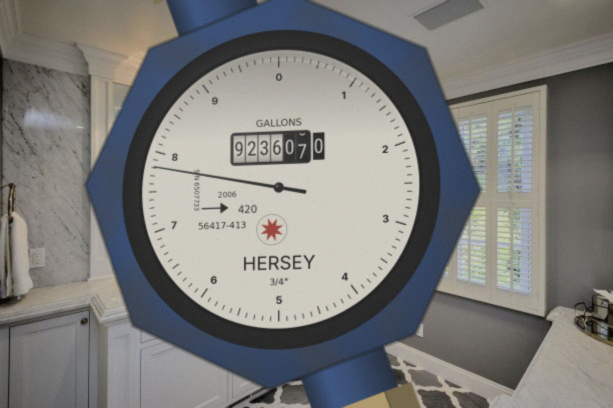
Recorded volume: 9236067.8,gal
